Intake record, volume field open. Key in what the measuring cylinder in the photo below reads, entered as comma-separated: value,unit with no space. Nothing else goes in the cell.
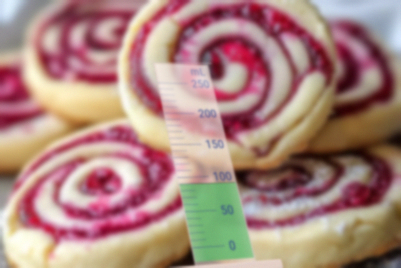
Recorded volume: 90,mL
